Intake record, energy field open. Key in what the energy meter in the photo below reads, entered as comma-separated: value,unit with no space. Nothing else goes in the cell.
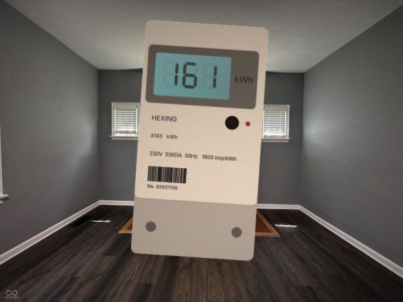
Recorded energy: 161,kWh
